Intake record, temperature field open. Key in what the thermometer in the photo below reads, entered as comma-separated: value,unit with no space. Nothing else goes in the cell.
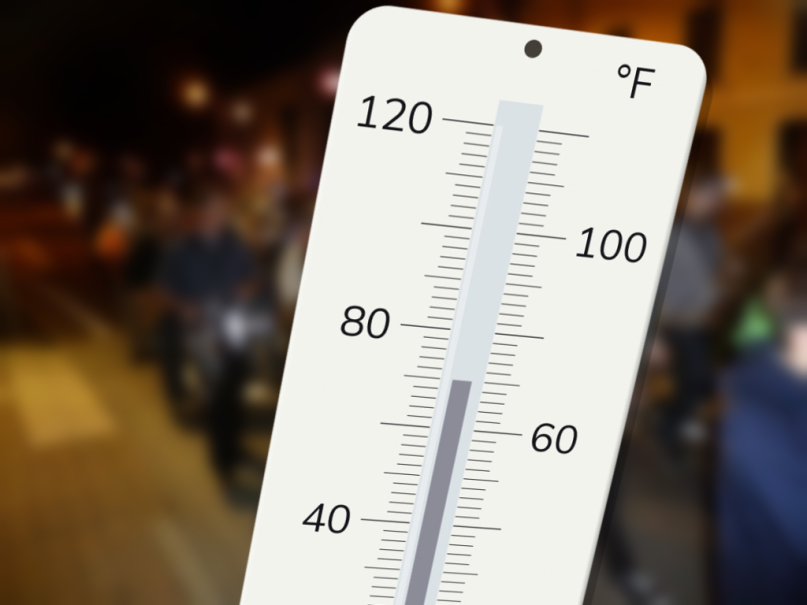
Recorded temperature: 70,°F
